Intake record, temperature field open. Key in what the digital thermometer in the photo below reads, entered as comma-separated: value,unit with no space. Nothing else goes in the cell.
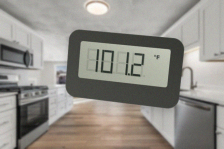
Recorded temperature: 101.2,°F
